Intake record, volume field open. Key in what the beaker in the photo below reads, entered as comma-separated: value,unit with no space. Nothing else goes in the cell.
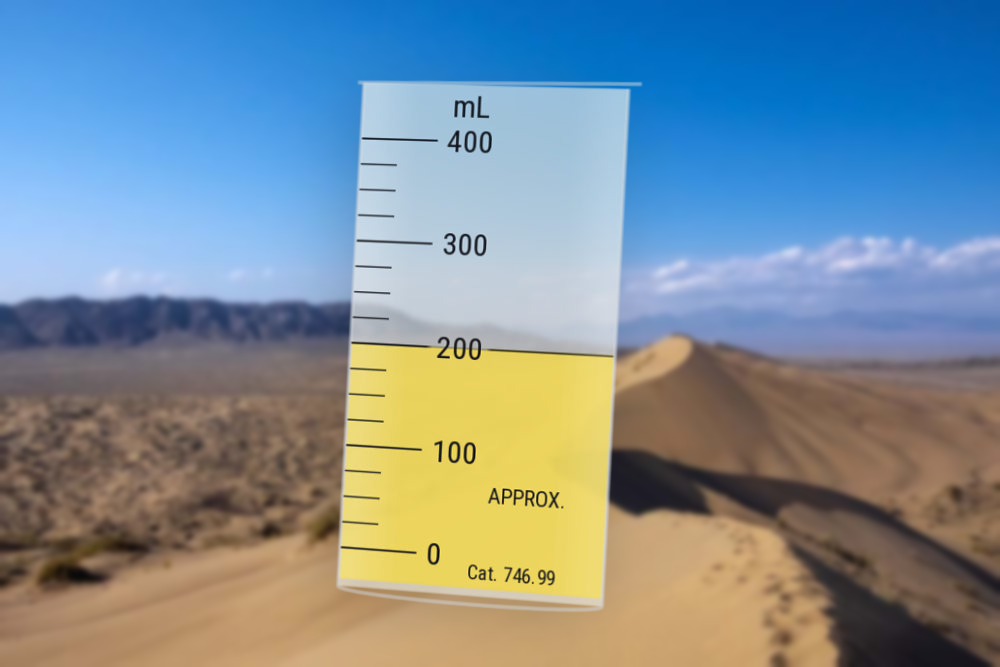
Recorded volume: 200,mL
